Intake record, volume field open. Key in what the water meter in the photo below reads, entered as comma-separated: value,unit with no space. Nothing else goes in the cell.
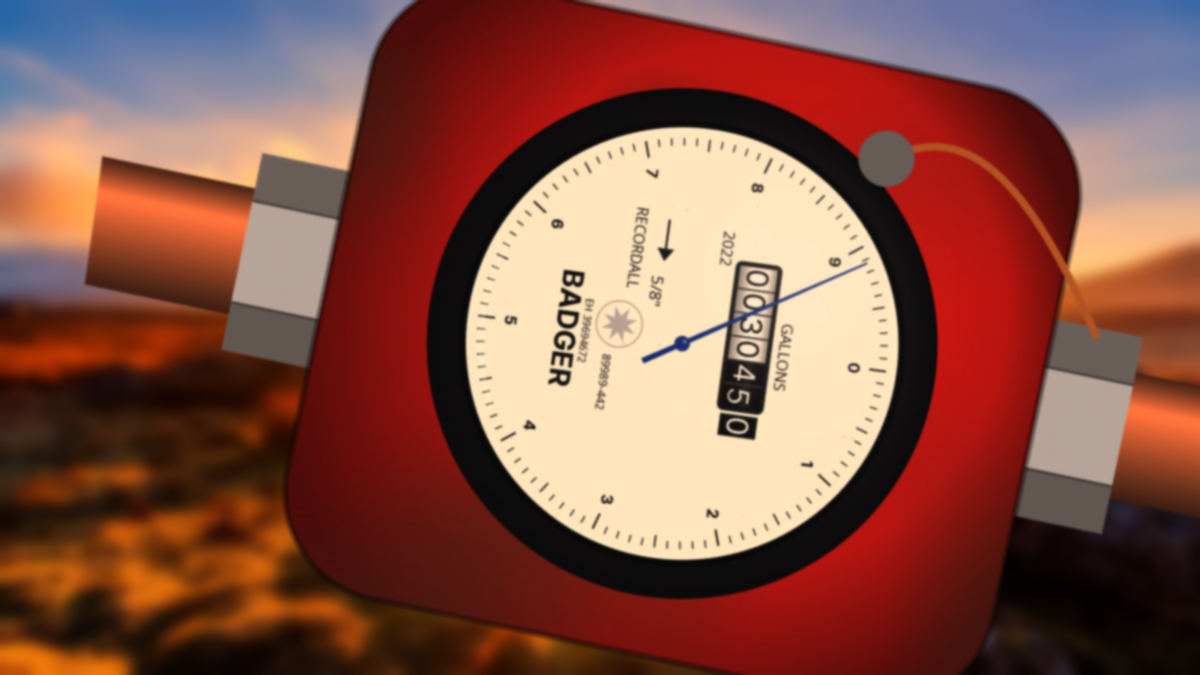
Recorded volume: 30449.1,gal
